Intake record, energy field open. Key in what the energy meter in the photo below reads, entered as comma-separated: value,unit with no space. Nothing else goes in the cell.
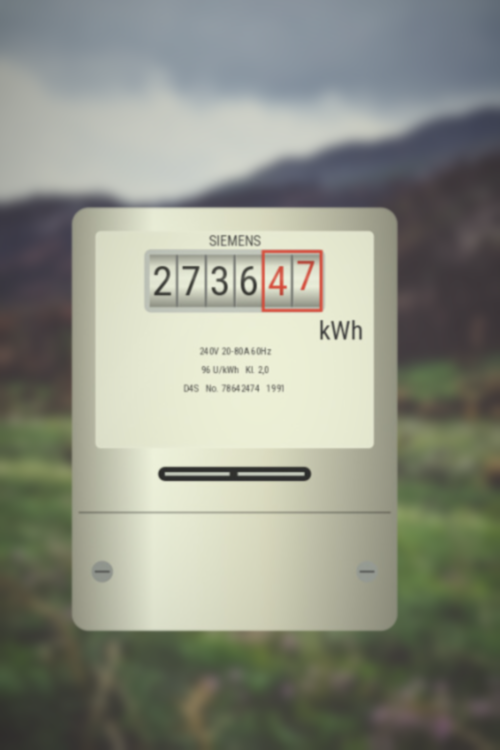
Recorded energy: 2736.47,kWh
